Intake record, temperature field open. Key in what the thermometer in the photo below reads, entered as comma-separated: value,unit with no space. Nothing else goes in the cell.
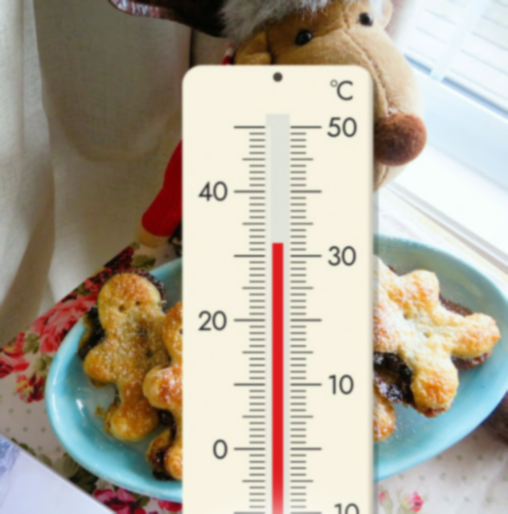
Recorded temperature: 32,°C
